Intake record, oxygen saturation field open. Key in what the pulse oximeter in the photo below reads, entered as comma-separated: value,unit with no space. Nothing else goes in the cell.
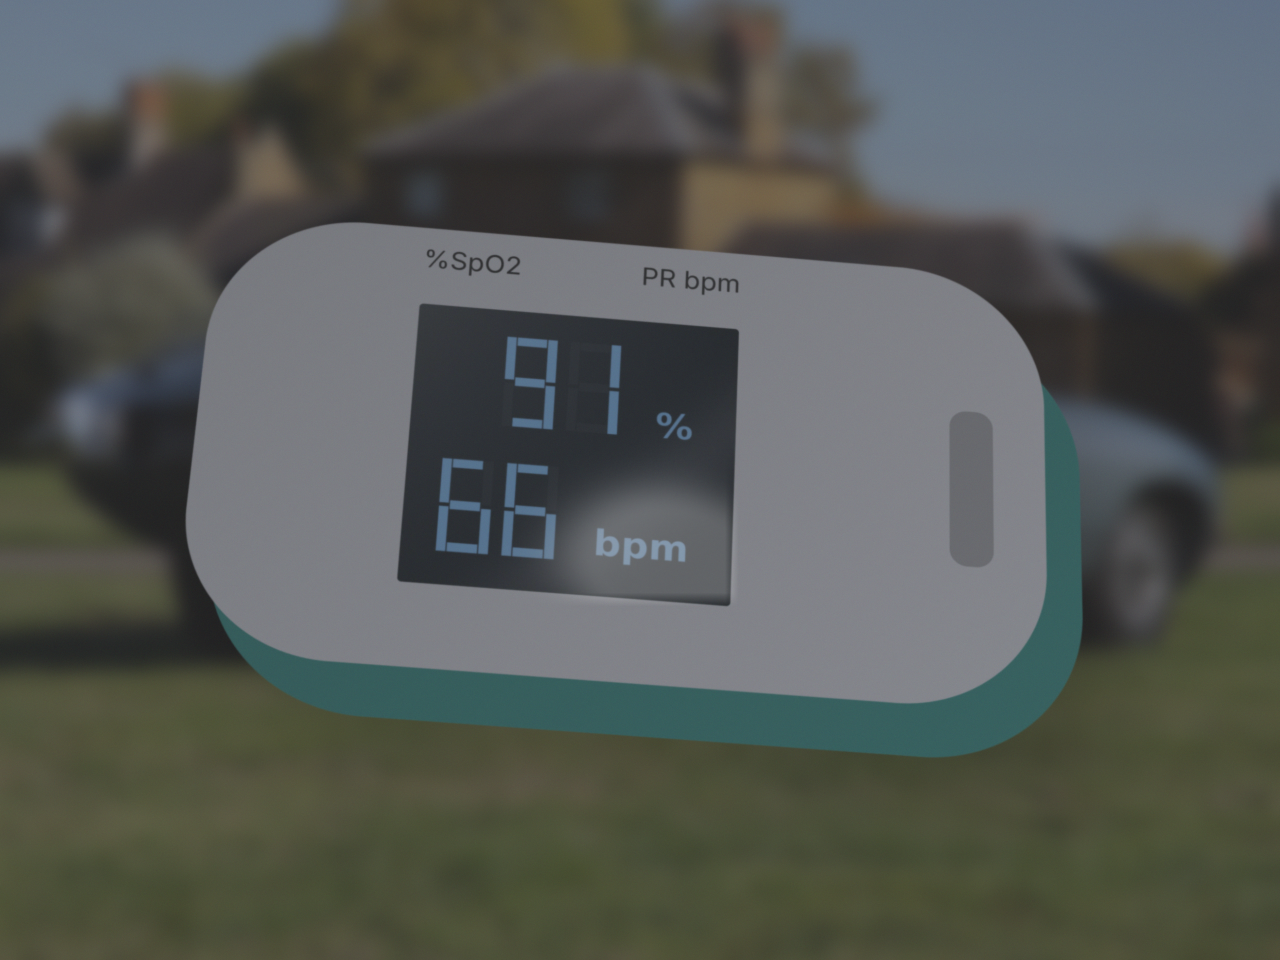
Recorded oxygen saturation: 91,%
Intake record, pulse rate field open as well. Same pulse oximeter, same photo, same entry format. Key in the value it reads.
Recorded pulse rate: 66,bpm
